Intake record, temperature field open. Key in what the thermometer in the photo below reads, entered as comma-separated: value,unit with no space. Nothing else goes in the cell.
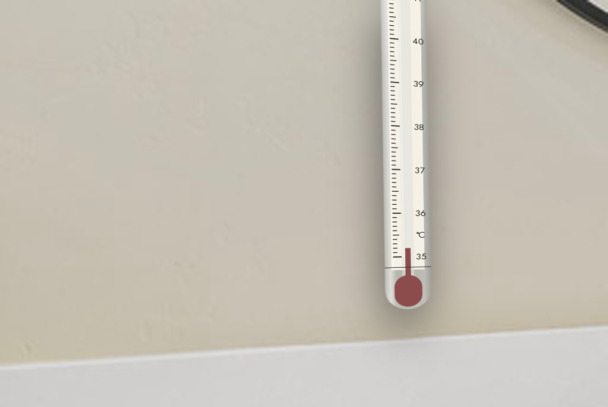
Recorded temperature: 35.2,°C
